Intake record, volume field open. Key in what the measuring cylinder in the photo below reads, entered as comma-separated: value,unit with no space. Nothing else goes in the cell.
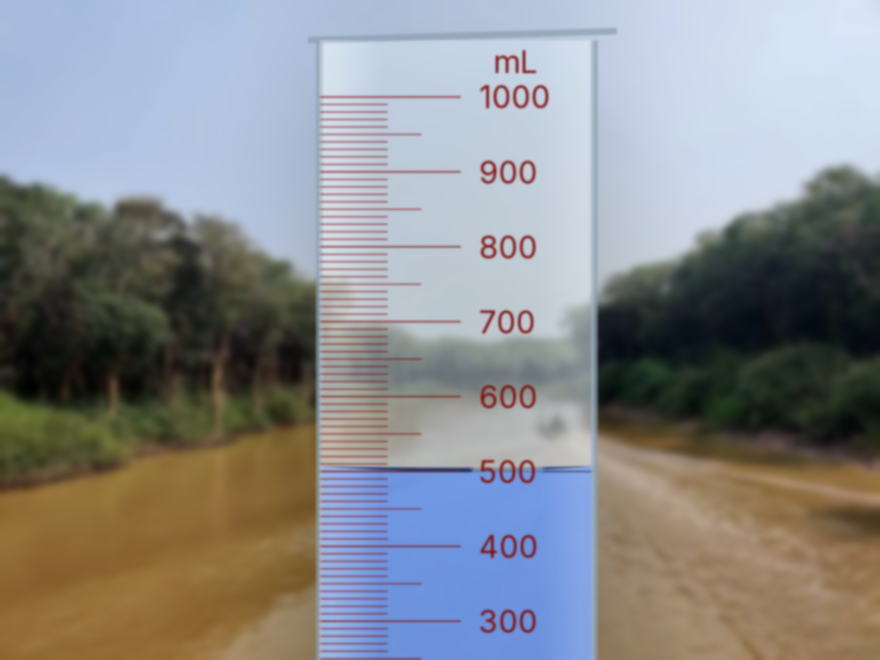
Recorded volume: 500,mL
